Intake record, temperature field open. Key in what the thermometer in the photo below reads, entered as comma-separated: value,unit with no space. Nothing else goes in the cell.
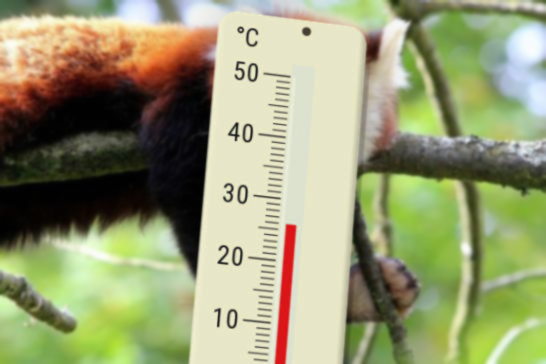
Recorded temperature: 26,°C
